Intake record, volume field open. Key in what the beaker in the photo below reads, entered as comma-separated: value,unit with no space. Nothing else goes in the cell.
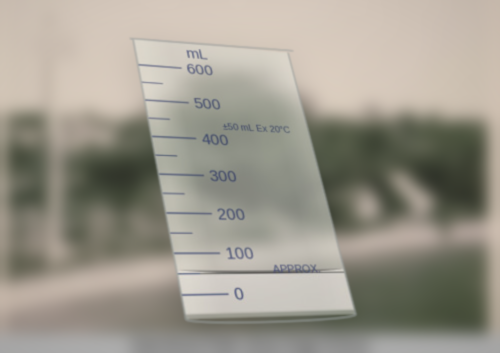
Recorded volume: 50,mL
